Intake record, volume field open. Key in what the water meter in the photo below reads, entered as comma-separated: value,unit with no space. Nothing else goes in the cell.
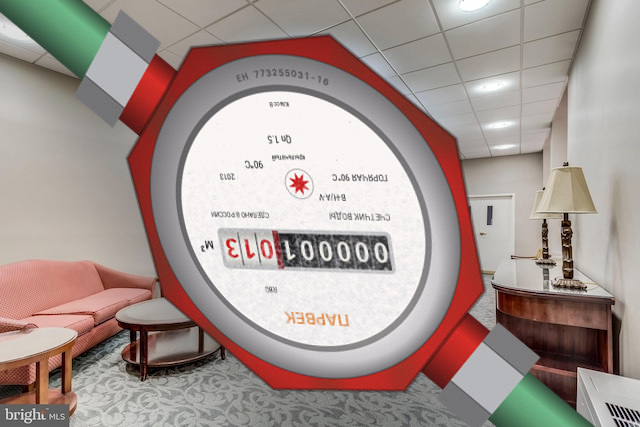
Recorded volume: 1.013,m³
